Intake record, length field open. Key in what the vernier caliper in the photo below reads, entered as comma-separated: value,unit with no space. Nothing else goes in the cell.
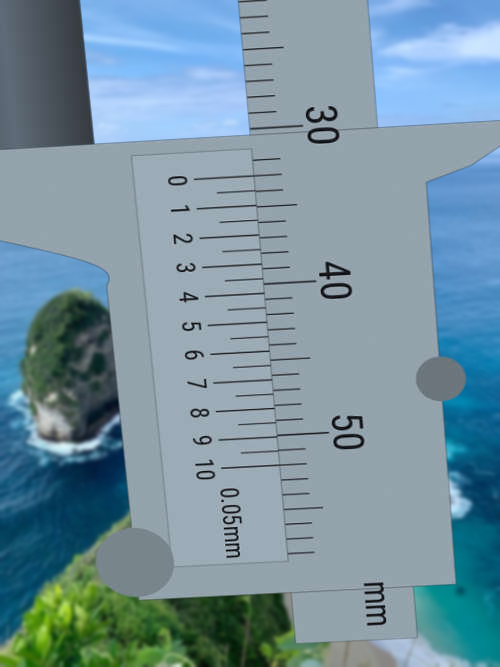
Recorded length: 33.0,mm
